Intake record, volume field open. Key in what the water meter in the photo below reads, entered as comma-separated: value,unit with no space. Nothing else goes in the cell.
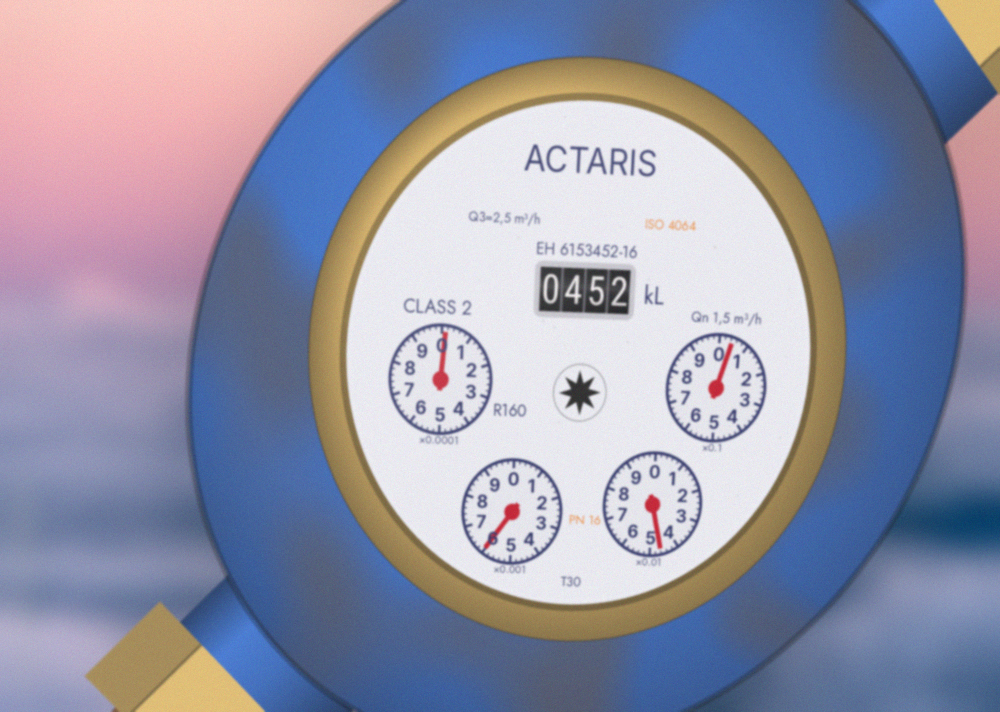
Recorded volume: 452.0460,kL
